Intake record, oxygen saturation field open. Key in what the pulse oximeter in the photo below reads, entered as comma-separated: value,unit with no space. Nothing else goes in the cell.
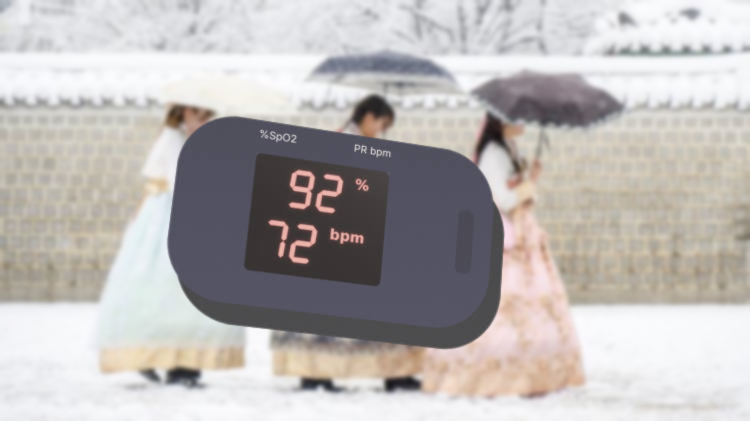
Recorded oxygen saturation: 92,%
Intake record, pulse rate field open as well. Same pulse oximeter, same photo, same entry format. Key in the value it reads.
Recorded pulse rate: 72,bpm
